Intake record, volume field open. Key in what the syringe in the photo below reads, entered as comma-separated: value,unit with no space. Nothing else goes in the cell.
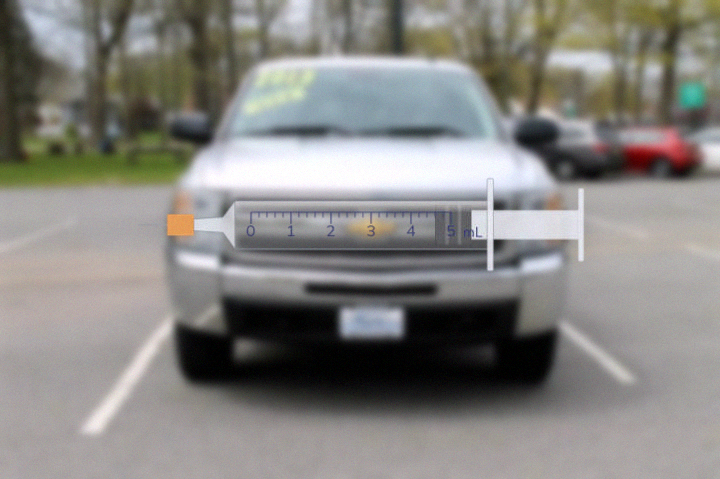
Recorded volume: 4.6,mL
